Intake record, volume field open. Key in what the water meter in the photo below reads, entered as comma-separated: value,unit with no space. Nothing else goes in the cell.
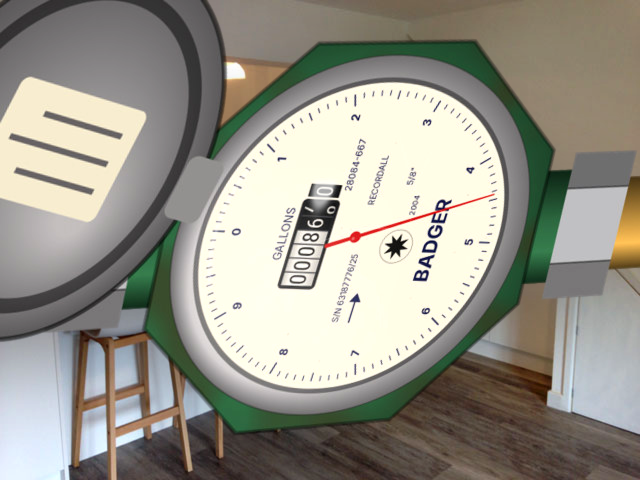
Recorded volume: 8674.4,gal
